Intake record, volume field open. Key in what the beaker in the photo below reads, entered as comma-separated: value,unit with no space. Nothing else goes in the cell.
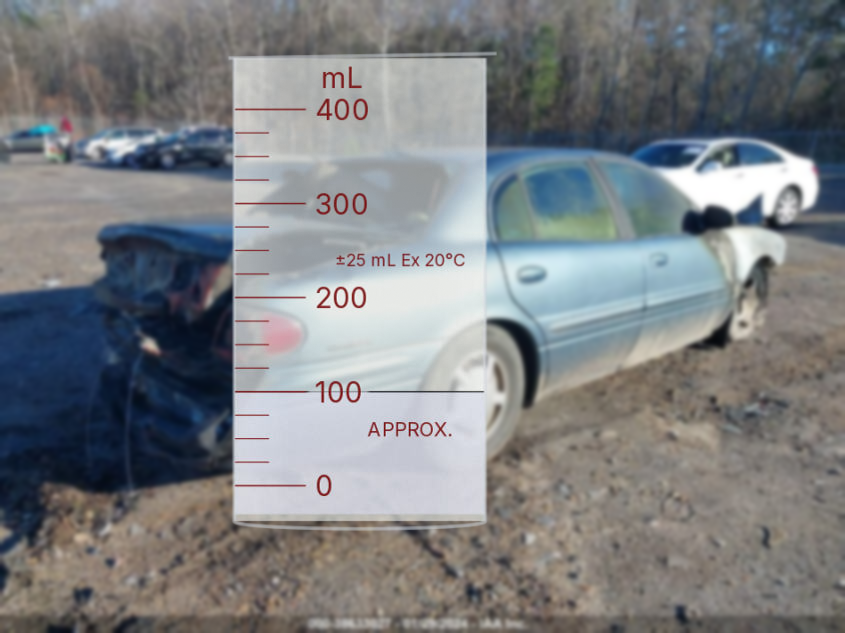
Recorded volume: 100,mL
